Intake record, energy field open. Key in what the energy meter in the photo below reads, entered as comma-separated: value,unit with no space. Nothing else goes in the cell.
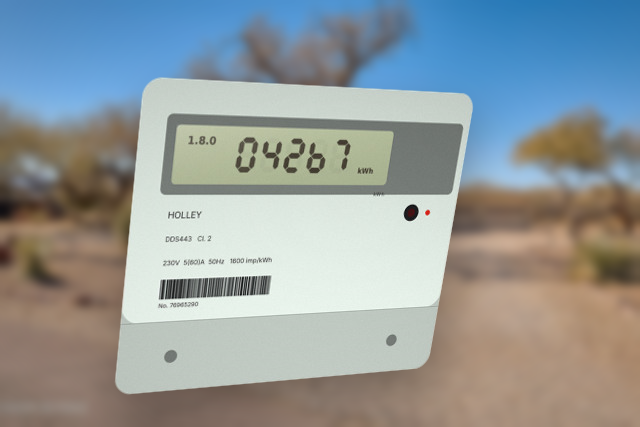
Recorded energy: 4267,kWh
